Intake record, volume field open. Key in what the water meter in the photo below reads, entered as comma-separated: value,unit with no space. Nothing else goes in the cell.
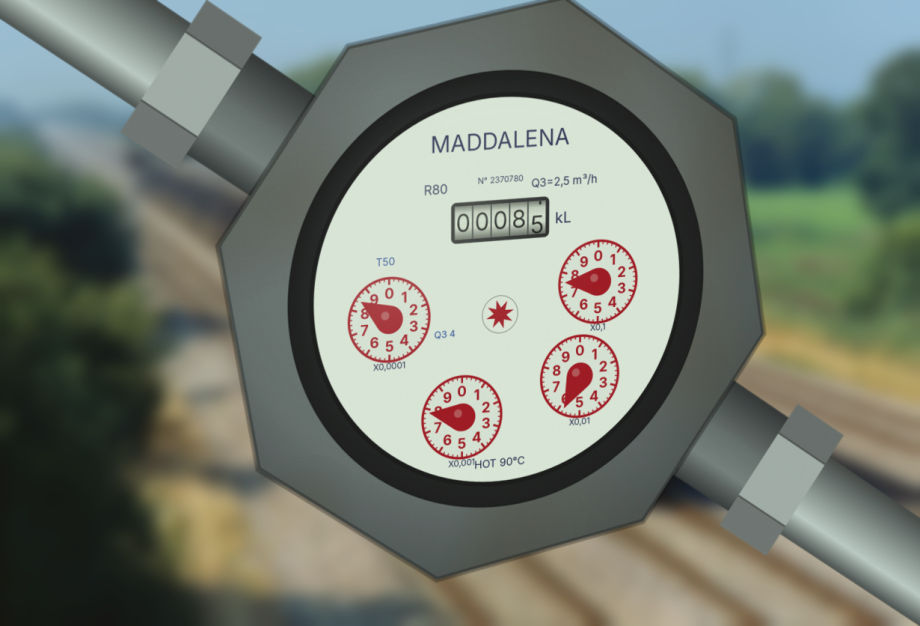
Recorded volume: 84.7578,kL
